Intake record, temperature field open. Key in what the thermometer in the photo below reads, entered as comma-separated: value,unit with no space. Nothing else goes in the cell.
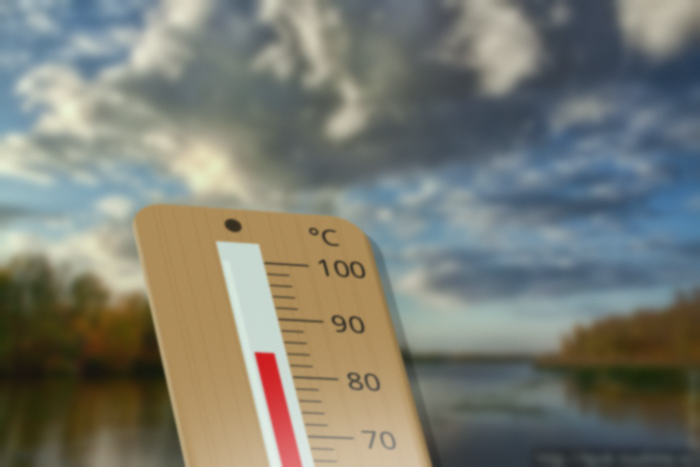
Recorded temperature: 84,°C
